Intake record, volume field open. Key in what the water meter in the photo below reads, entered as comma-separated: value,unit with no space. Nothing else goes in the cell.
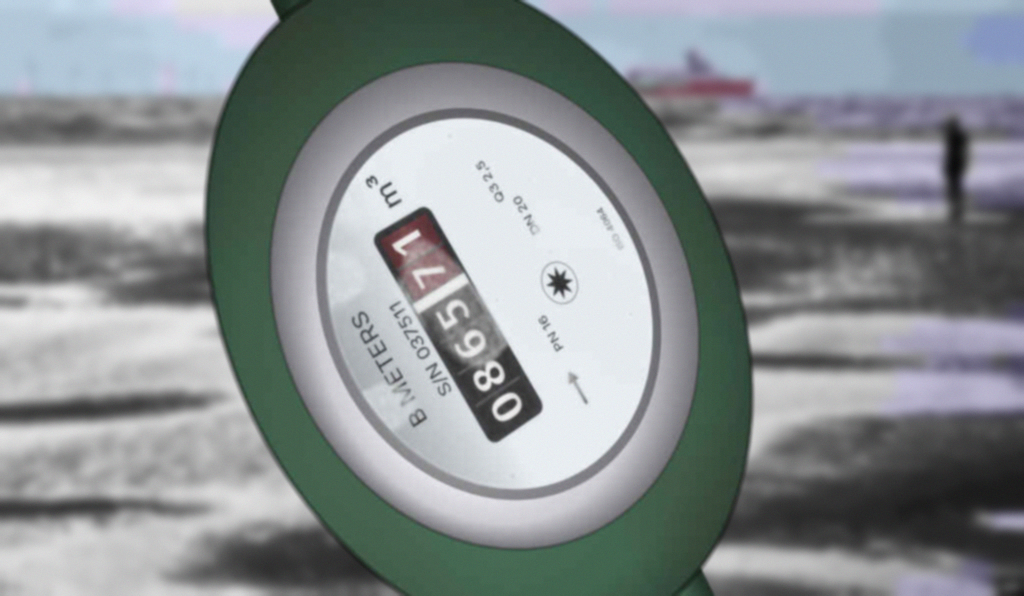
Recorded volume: 865.71,m³
